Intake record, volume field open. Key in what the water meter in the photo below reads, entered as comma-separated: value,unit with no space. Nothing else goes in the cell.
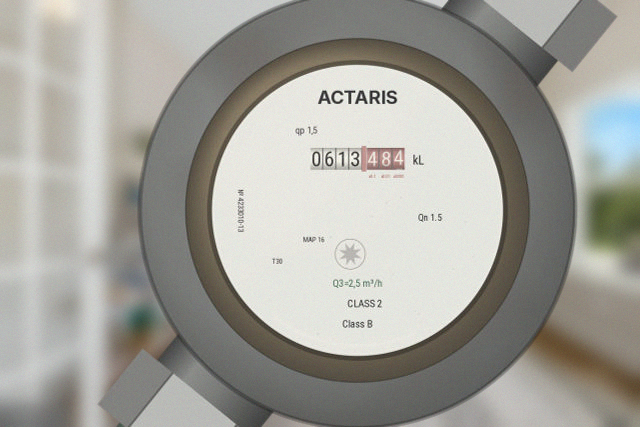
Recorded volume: 613.484,kL
